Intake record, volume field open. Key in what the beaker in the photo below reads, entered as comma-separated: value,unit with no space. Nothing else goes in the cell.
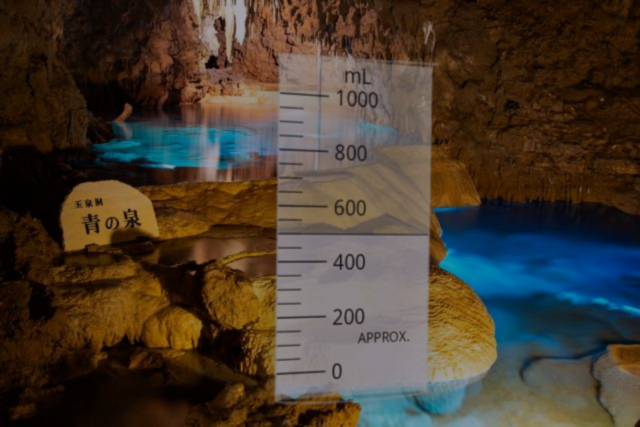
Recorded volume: 500,mL
